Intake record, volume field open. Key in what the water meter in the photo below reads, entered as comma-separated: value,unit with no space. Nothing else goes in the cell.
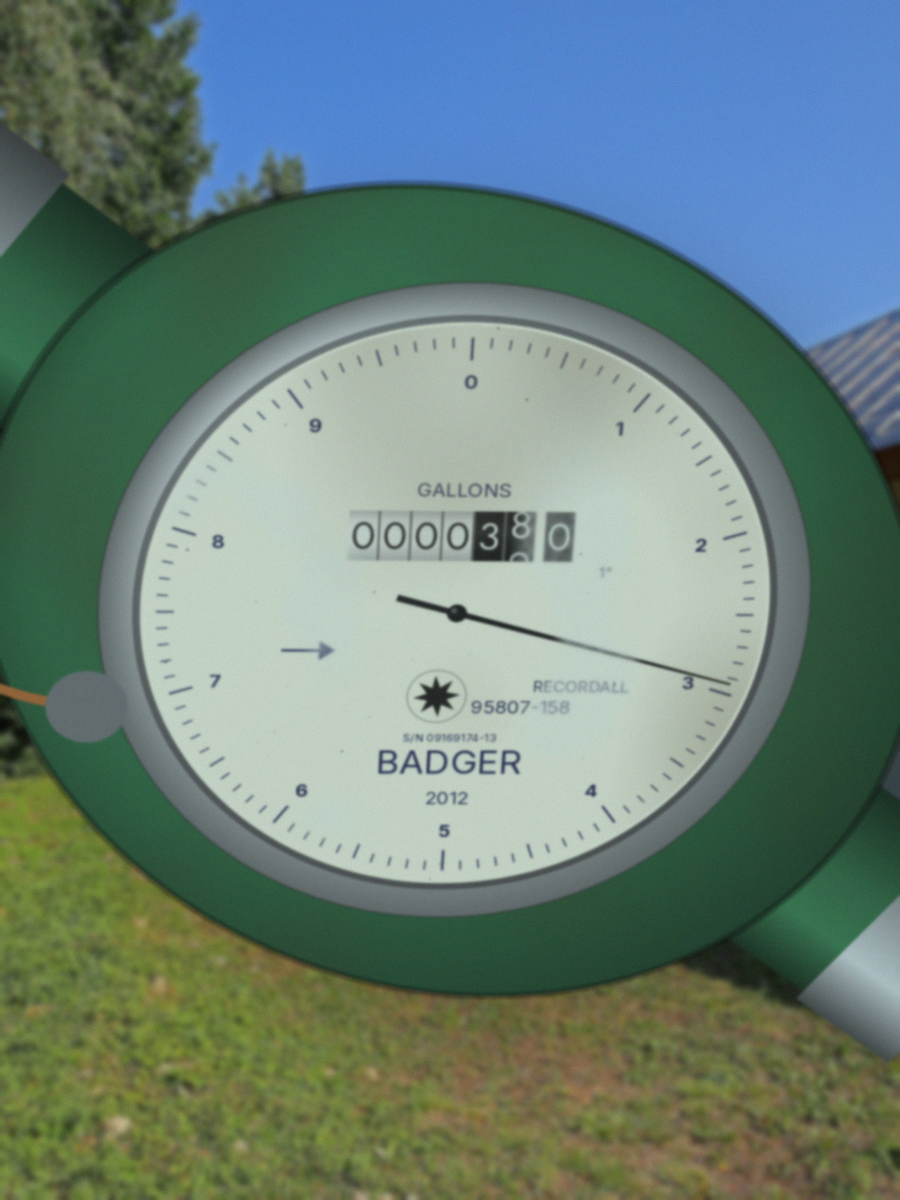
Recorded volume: 382.9,gal
